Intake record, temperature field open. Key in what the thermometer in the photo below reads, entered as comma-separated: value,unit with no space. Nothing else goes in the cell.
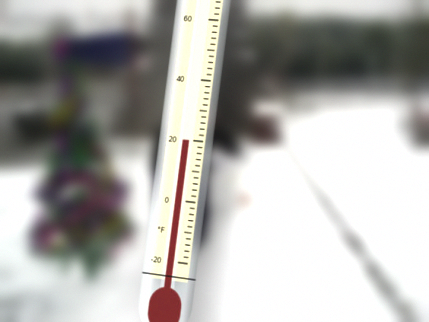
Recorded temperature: 20,°F
